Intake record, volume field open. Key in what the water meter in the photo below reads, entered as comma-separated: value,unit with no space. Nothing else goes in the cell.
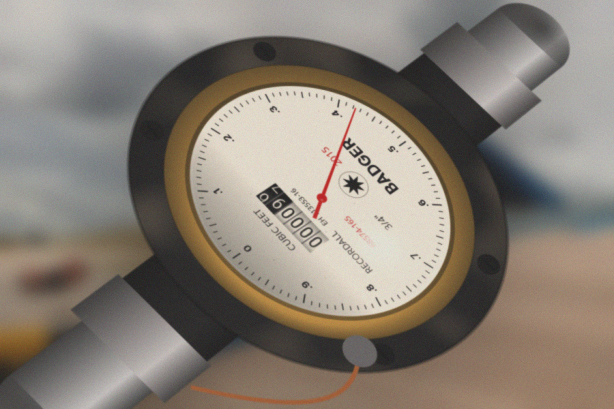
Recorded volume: 96.42,ft³
